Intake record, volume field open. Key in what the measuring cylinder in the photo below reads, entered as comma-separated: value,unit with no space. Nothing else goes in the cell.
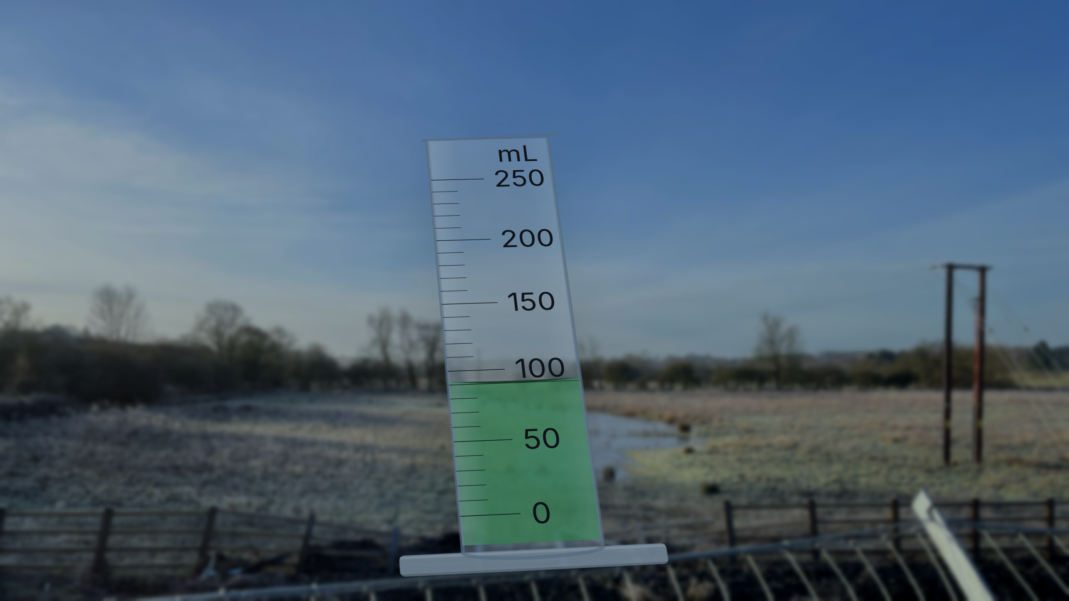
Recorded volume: 90,mL
